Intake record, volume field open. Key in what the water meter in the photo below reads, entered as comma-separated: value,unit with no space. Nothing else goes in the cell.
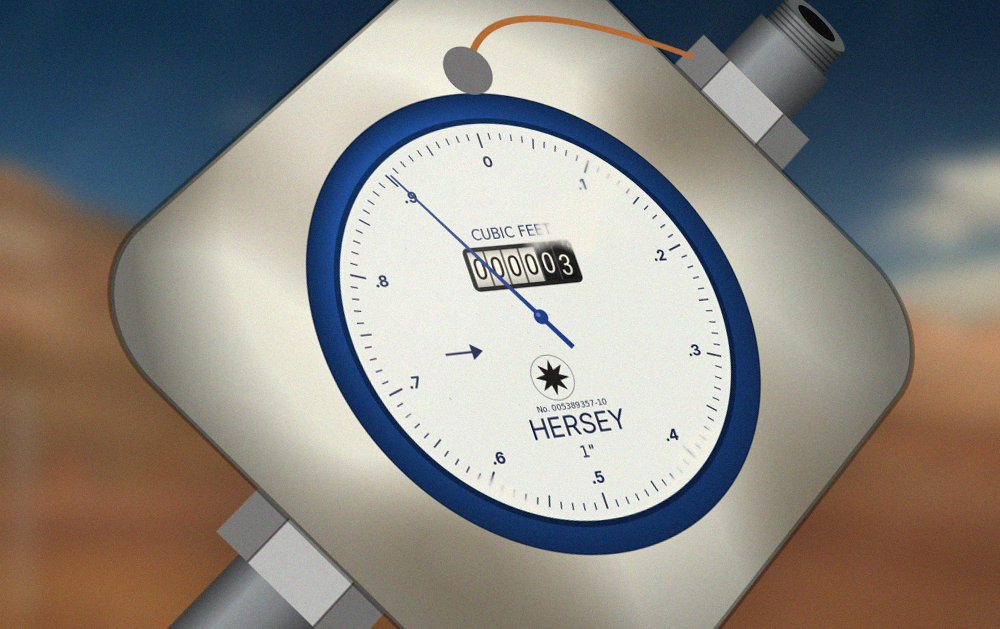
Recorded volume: 2.90,ft³
